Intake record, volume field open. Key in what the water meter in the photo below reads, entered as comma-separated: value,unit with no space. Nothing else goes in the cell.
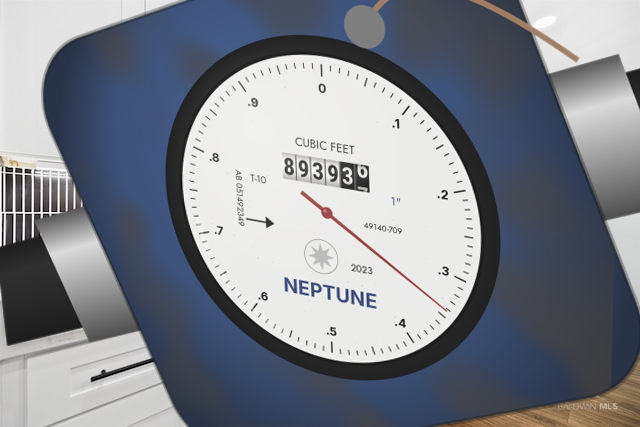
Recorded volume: 893936.34,ft³
